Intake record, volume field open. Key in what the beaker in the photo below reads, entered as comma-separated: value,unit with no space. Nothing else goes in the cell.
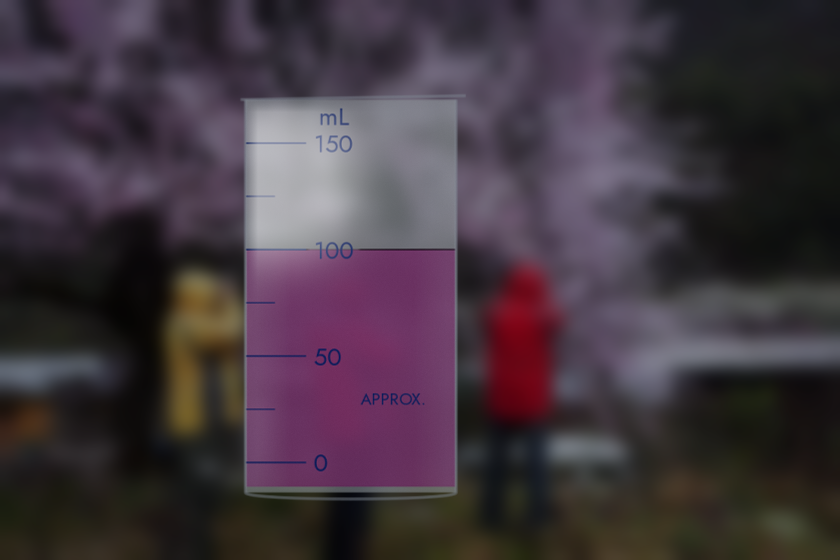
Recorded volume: 100,mL
